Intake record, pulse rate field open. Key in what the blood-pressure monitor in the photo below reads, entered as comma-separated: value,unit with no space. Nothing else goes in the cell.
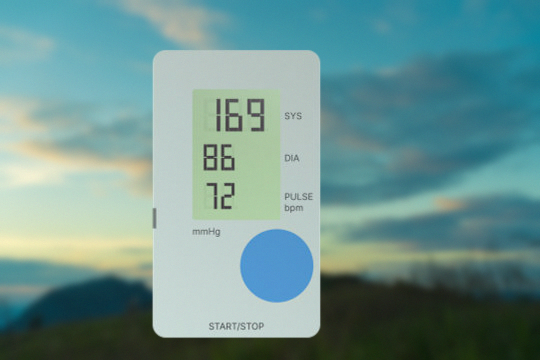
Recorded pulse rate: 72,bpm
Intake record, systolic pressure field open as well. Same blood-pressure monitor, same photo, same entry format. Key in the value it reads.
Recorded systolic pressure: 169,mmHg
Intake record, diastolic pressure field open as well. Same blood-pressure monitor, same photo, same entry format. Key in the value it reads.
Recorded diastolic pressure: 86,mmHg
